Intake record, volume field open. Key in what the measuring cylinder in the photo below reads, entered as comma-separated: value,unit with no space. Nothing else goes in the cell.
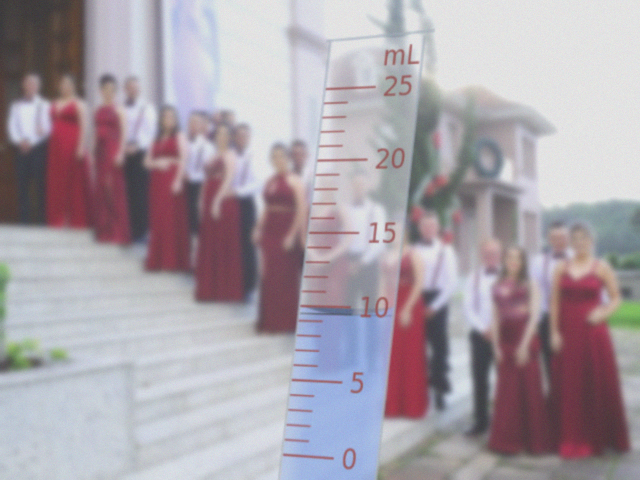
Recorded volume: 9.5,mL
